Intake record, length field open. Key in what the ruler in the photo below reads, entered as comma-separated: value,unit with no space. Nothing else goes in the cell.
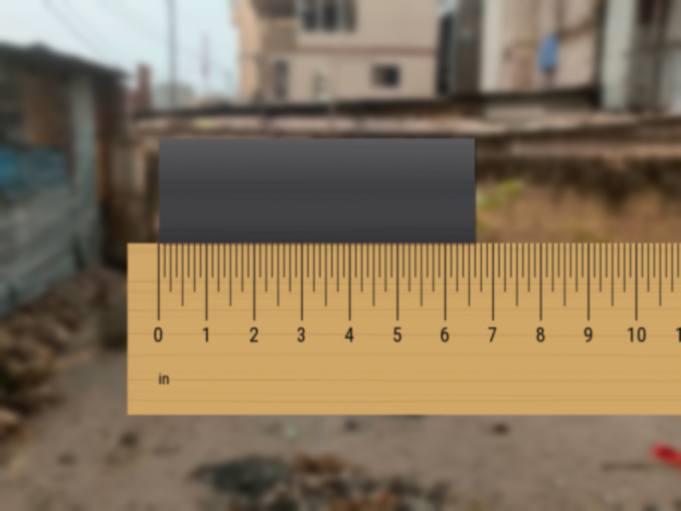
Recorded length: 6.625,in
